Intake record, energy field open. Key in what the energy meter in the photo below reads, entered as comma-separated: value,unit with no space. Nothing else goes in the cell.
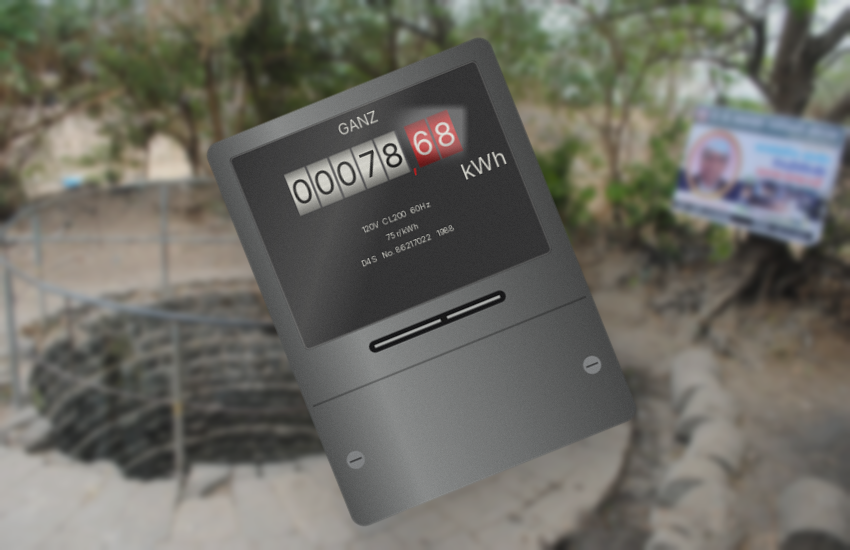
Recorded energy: 78.68,kWh
